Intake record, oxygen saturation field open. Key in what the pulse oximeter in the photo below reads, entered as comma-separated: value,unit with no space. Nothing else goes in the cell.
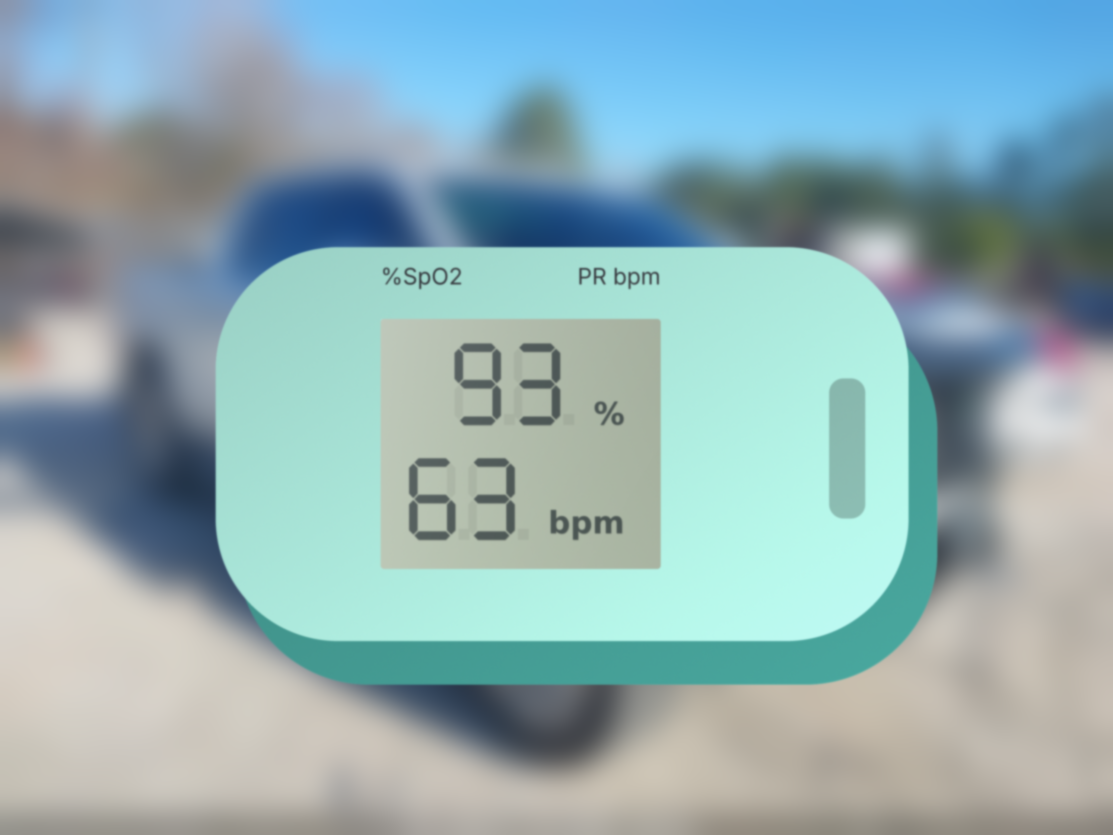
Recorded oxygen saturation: 93,%
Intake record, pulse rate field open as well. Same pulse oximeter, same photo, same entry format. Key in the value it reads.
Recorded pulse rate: 63,bpm
